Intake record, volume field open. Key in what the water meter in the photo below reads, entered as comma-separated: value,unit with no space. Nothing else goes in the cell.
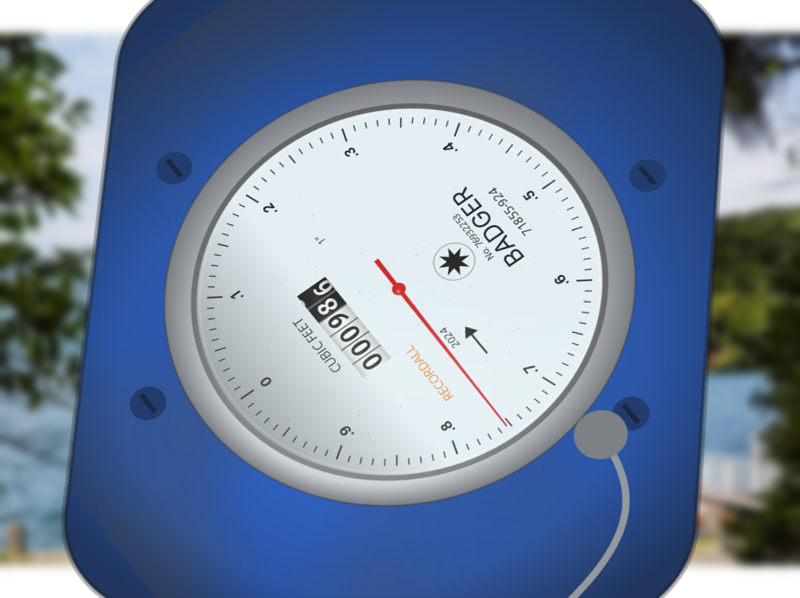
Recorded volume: 985.75,ft³
